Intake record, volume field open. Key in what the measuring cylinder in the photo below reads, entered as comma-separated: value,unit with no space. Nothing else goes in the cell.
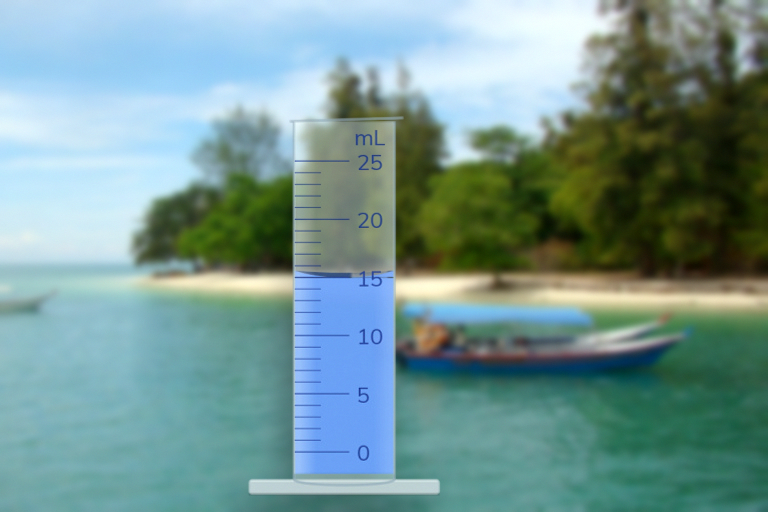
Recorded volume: 15,mL
